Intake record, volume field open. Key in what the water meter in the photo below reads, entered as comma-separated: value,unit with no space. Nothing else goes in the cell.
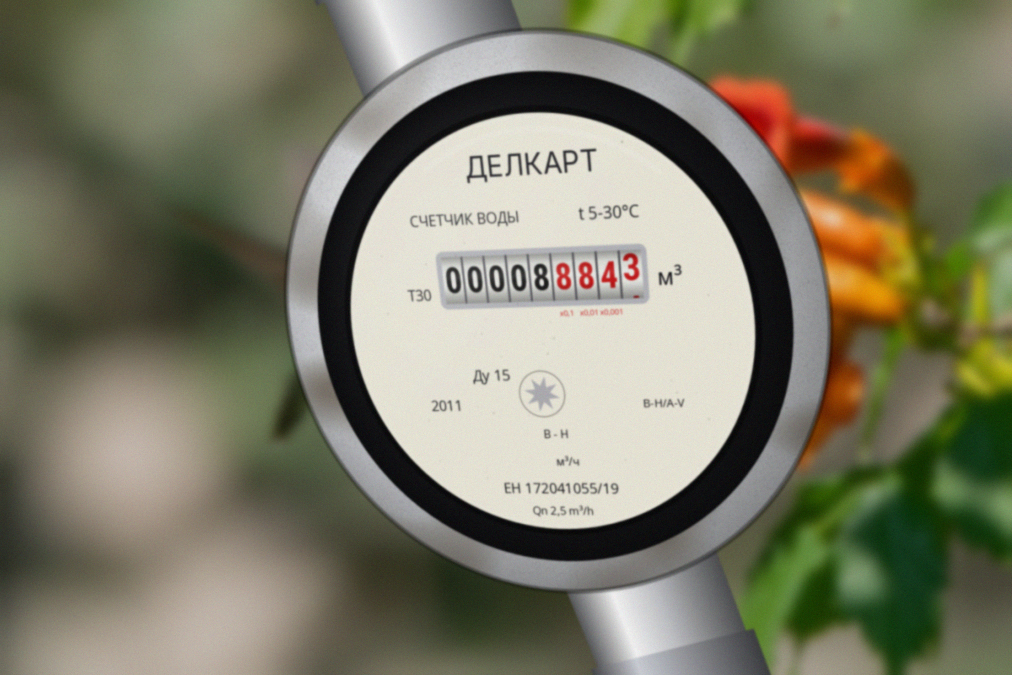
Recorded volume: 8.8843,m³
